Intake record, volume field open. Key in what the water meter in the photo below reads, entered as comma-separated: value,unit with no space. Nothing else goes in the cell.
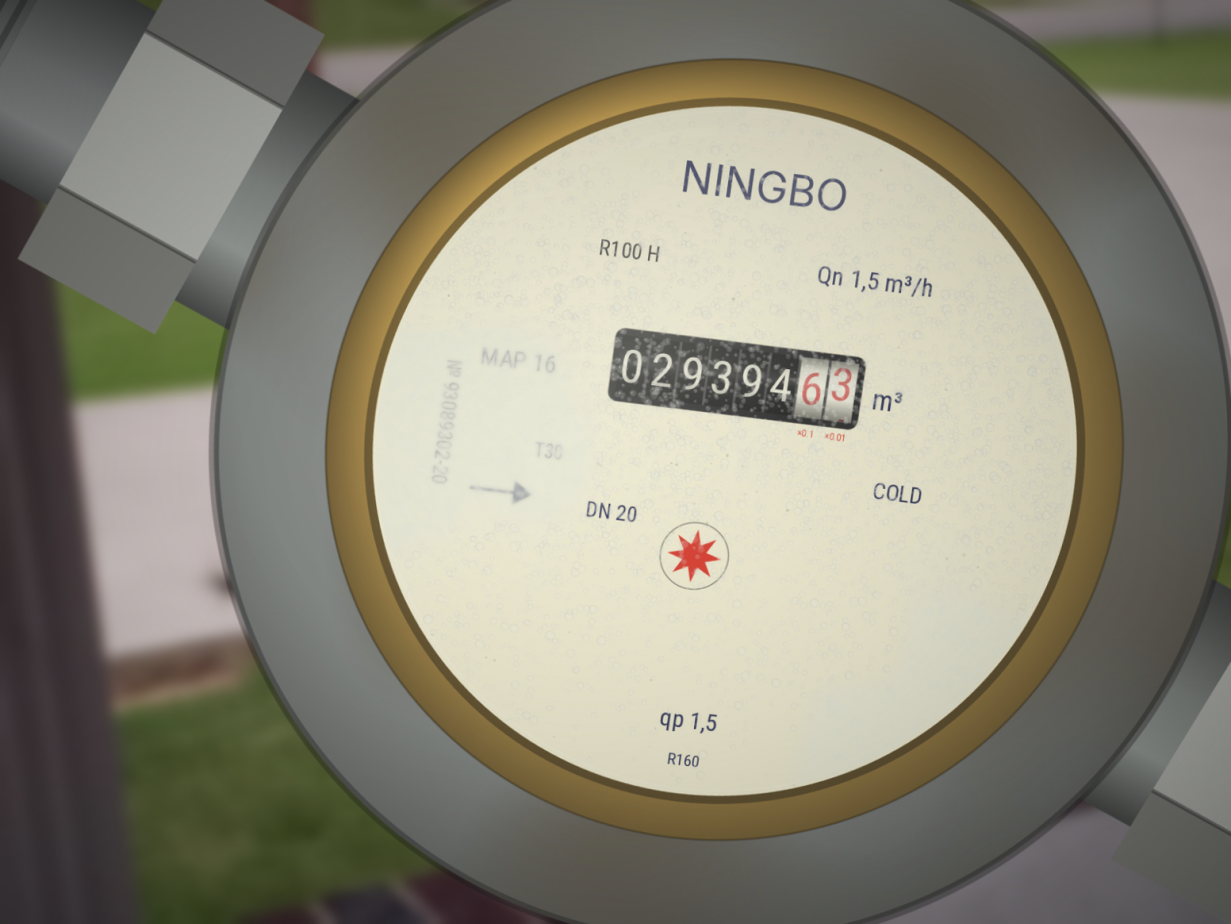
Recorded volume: 29394.63,m³
